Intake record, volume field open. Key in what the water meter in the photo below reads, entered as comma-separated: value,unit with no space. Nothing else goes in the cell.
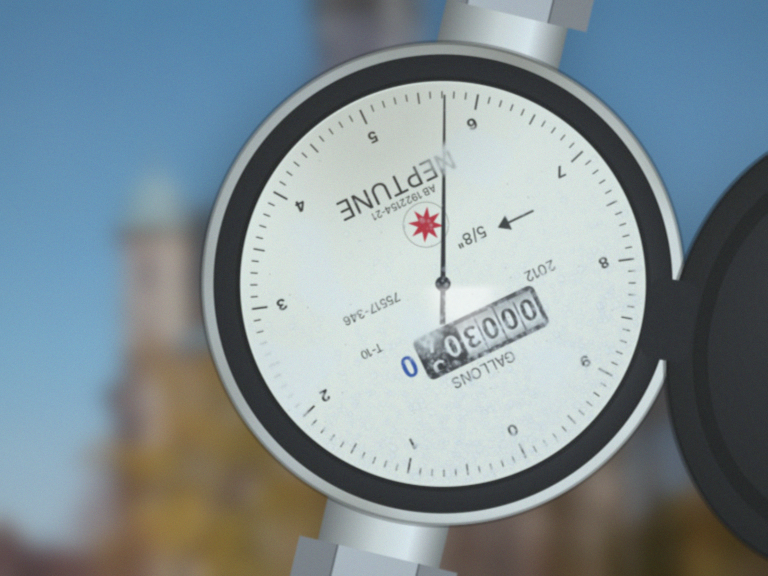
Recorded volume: 3035.7,gal
